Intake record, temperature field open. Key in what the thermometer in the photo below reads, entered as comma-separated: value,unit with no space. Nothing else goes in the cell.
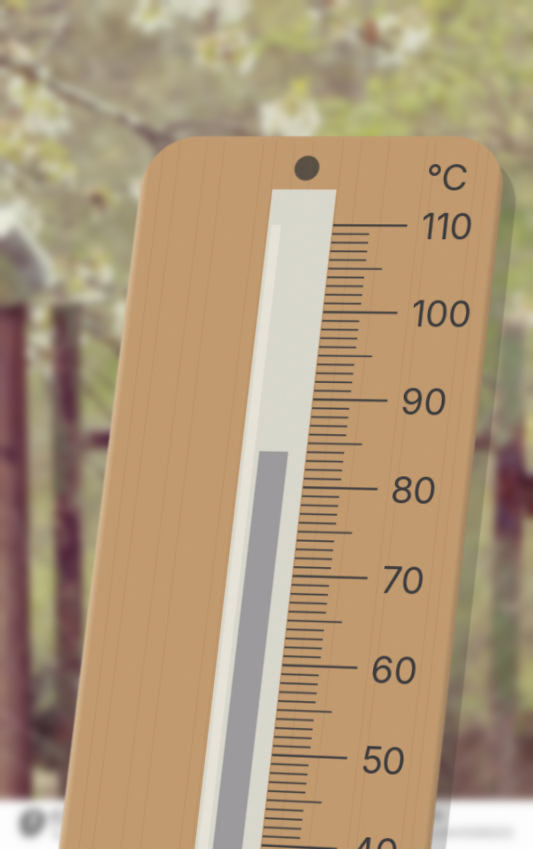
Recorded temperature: 84,°C
